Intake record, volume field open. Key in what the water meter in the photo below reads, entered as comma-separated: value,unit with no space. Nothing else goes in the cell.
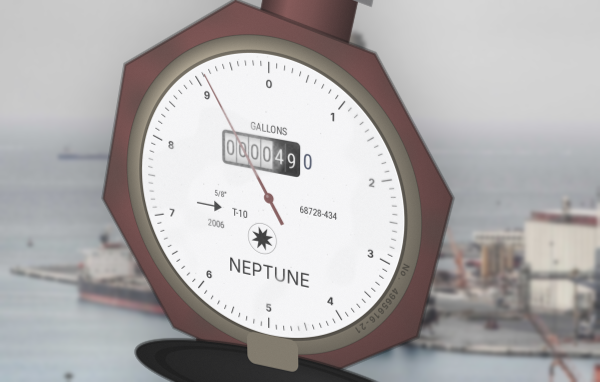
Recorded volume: 489.1,gal
